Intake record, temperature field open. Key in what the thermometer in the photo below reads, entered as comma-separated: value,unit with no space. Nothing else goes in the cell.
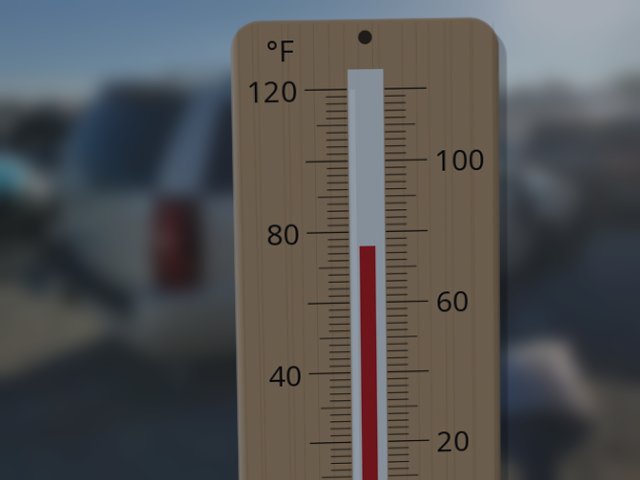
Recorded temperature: 76,°F
